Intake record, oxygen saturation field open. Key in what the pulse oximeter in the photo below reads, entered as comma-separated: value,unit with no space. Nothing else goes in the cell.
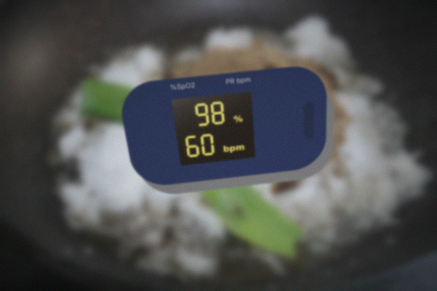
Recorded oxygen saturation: 98,%
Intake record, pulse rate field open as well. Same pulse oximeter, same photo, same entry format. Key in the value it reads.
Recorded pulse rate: 60,bpm
